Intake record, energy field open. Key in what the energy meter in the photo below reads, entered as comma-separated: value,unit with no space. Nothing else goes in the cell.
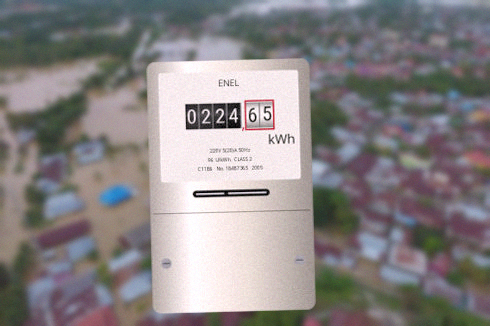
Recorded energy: 224.65,kWh
